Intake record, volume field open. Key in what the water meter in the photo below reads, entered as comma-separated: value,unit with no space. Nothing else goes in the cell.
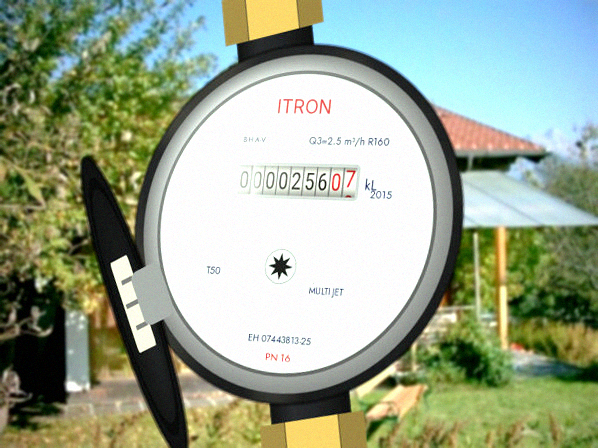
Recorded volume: 256.07,kL
